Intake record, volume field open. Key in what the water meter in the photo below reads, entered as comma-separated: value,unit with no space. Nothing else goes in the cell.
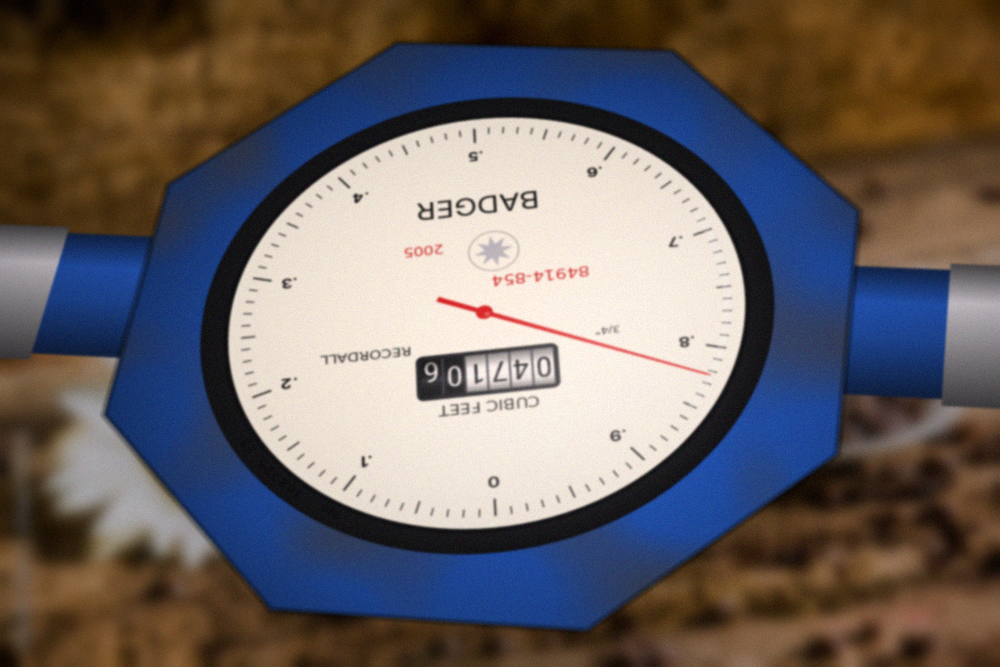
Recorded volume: 47105.82,ft³
